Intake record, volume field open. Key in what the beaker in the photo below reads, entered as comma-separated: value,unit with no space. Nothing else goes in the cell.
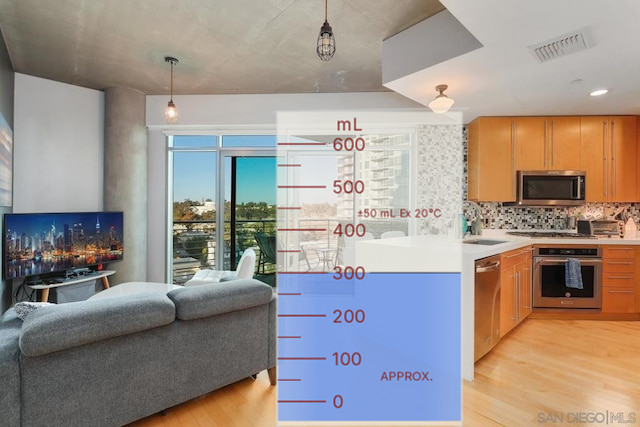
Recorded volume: 300,mL
